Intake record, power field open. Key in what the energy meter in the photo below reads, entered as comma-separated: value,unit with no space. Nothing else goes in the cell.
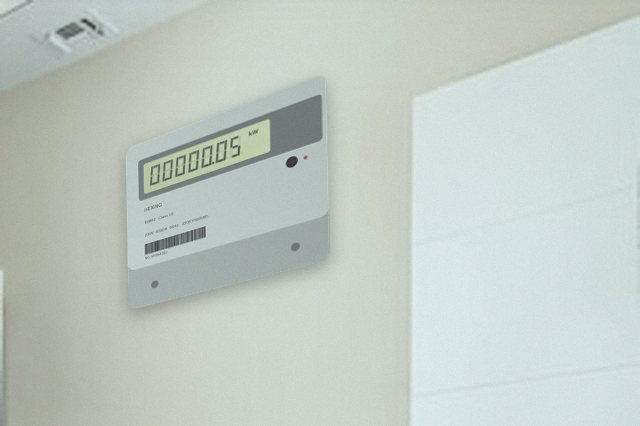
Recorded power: 0.05,kW
